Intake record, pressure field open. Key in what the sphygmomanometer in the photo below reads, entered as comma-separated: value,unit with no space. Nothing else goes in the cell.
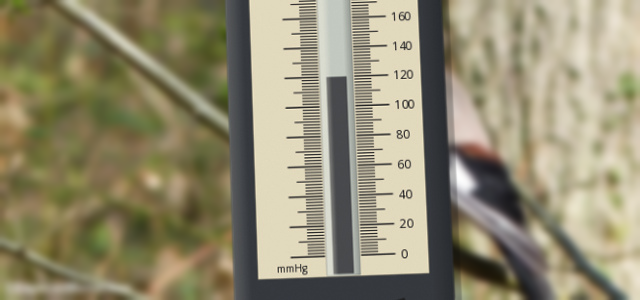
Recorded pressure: 120,mmHg
